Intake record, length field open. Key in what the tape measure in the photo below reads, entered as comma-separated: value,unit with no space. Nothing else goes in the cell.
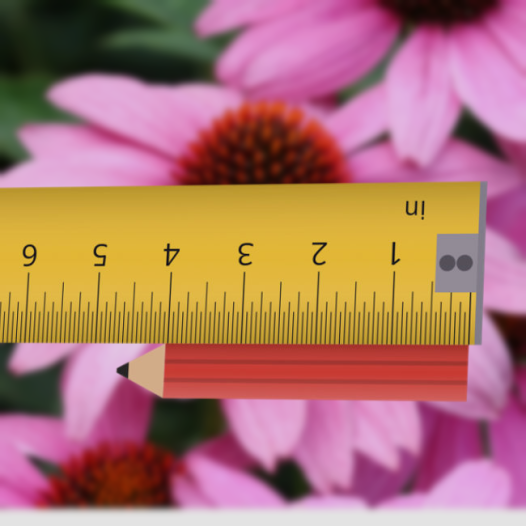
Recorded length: 4.6875,in
